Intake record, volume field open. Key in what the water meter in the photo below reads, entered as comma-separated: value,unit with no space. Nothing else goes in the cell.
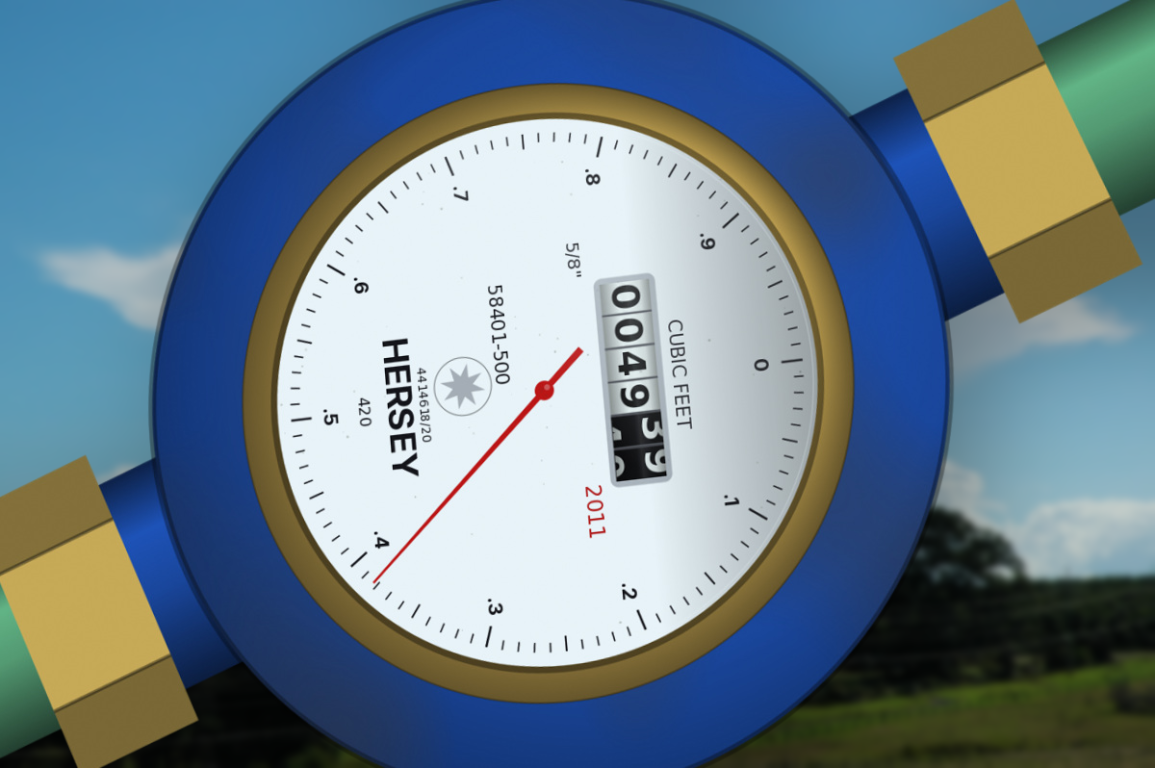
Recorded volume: 4939.38,ft³
